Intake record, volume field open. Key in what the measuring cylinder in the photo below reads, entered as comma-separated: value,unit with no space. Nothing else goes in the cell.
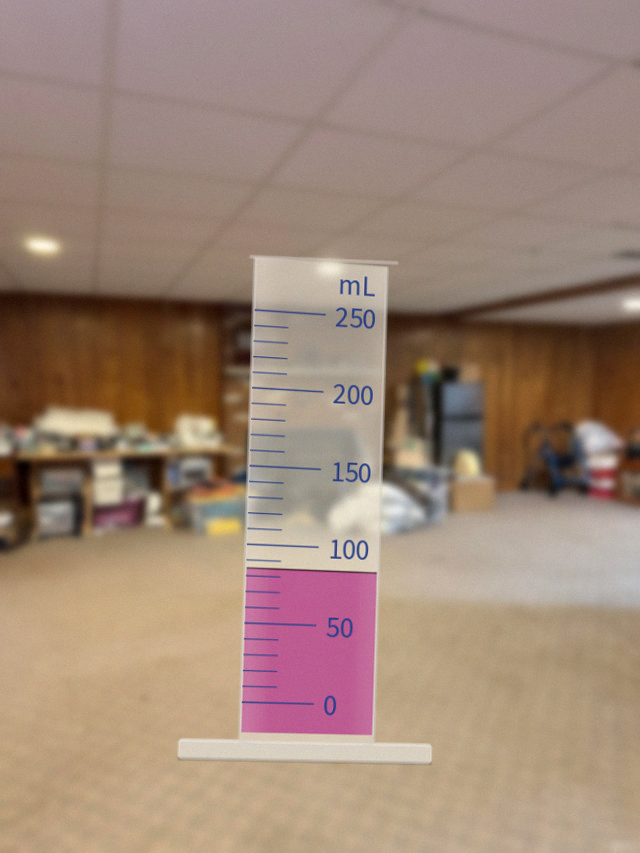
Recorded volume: 85,mL
